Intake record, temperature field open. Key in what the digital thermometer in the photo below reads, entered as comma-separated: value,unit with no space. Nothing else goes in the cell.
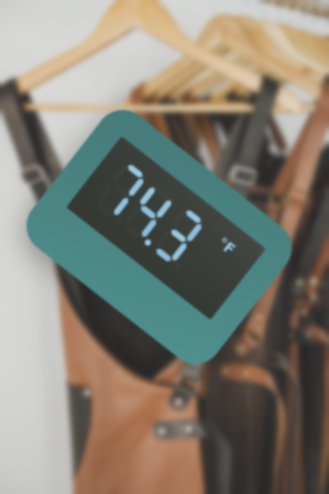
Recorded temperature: 74.3,°F
